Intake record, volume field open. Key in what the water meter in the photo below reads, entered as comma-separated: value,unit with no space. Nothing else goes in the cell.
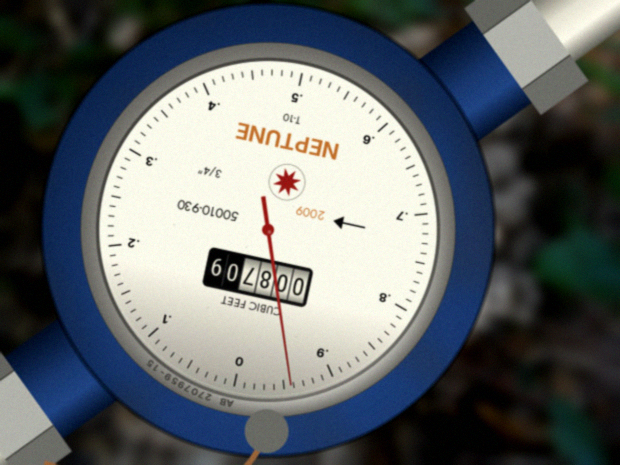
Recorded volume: 8708.94,ft³
